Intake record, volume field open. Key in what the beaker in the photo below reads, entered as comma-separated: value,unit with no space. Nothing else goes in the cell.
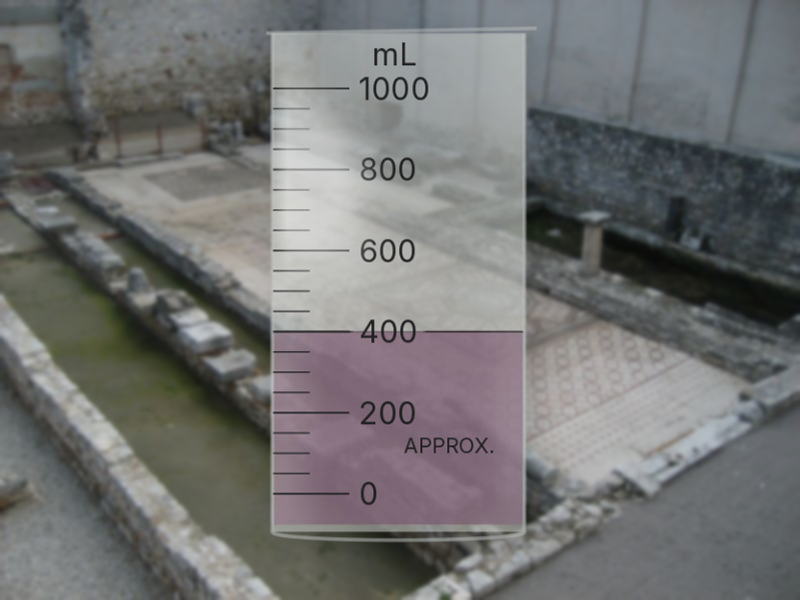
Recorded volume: 400,mL
